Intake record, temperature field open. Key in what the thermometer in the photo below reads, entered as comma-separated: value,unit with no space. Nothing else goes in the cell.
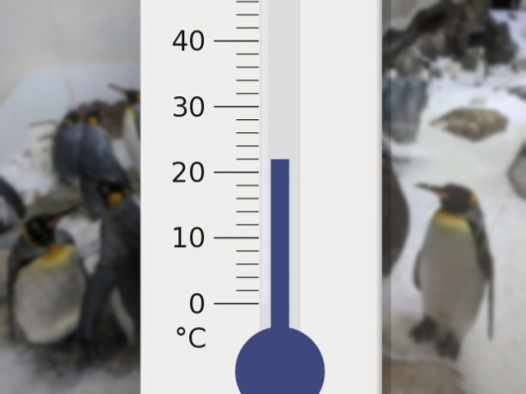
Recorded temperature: 22,°C
